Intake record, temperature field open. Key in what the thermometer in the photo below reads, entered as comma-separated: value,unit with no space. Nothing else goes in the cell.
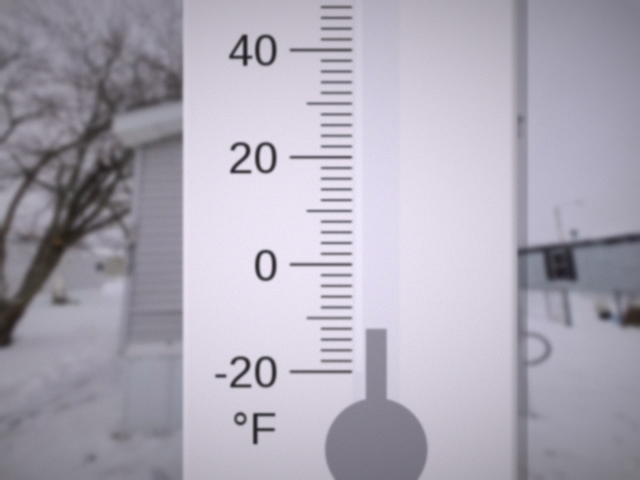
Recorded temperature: -12,°F
